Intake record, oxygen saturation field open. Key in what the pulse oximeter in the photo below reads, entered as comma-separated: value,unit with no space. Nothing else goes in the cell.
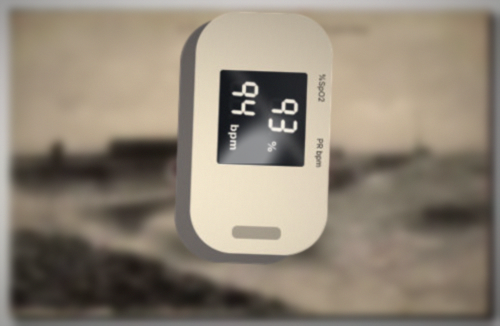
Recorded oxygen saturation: 93,%
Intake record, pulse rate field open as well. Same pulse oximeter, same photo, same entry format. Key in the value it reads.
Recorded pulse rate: 94,bpm
